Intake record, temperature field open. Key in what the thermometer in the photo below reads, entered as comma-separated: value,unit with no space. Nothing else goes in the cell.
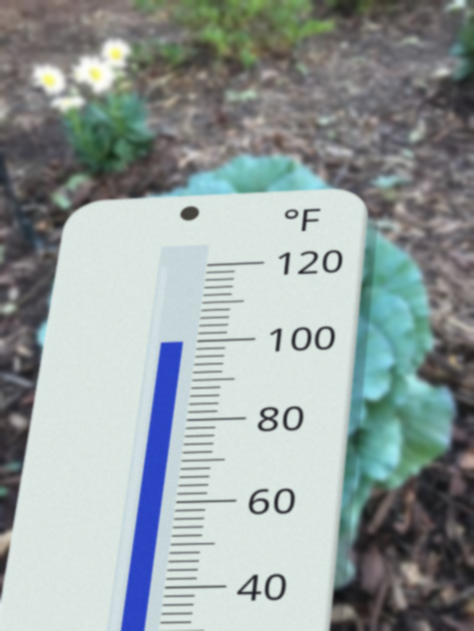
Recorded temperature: 100,°F
